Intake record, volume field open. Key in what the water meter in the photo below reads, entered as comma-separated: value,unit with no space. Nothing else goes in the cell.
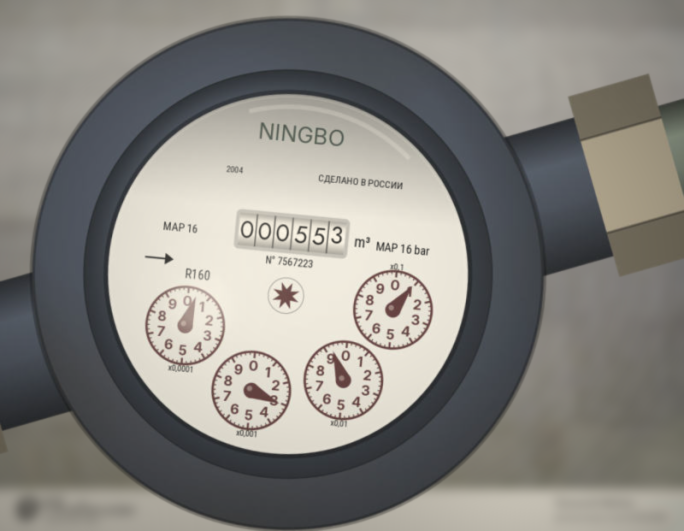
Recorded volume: 553.0930,m³
